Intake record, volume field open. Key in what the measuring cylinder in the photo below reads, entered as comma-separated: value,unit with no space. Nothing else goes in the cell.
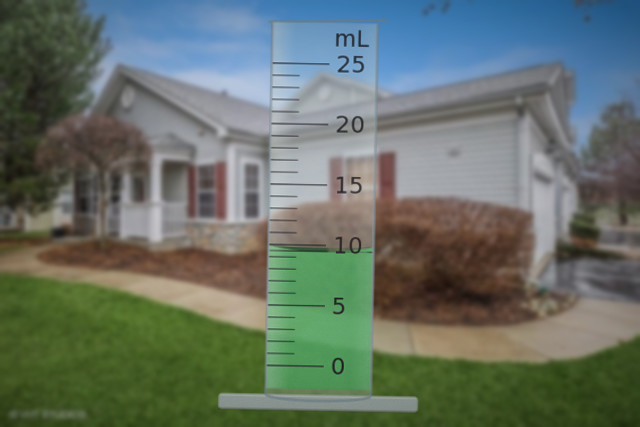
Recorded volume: 9.5,mL
